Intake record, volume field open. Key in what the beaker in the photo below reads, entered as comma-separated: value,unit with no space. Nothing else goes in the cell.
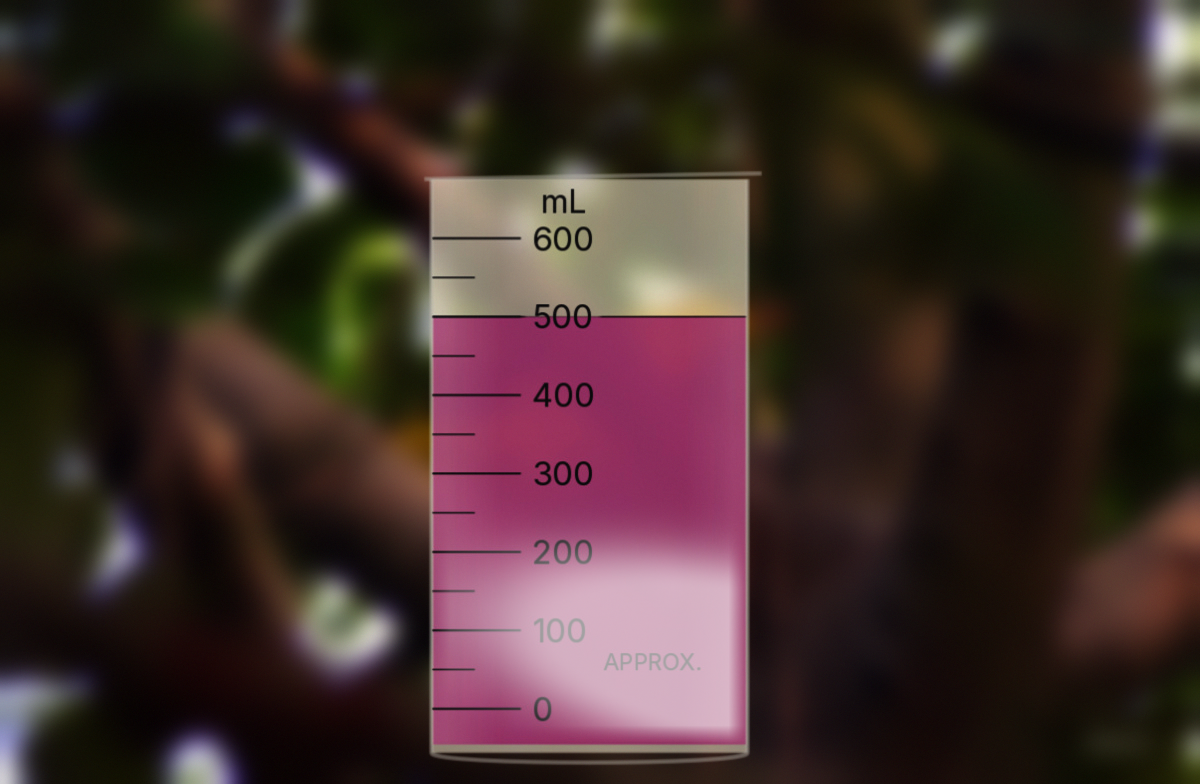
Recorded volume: 500,mL
